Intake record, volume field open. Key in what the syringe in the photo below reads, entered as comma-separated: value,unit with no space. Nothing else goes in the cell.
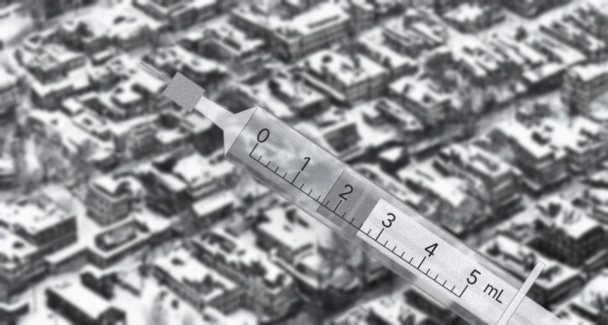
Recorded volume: 1.7,mL
